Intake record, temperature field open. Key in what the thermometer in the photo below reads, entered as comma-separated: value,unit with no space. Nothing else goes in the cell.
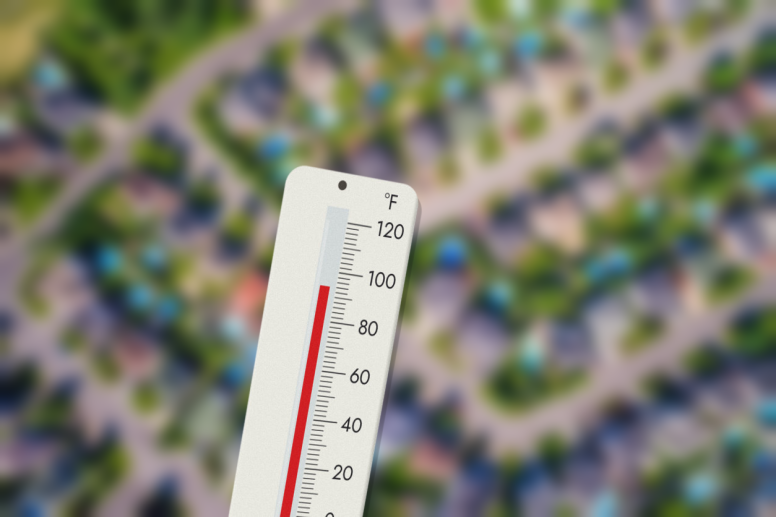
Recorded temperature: 94,°F
